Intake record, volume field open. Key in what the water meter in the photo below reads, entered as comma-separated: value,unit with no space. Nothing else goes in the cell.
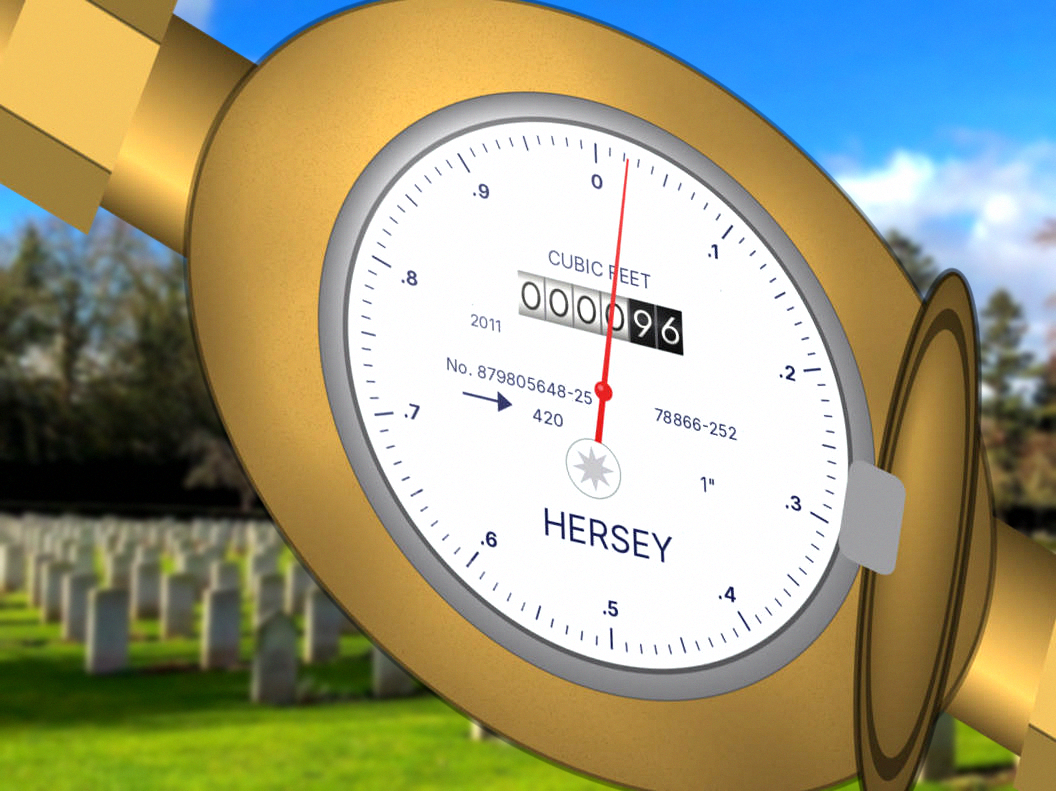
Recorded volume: 96.02,ft³
